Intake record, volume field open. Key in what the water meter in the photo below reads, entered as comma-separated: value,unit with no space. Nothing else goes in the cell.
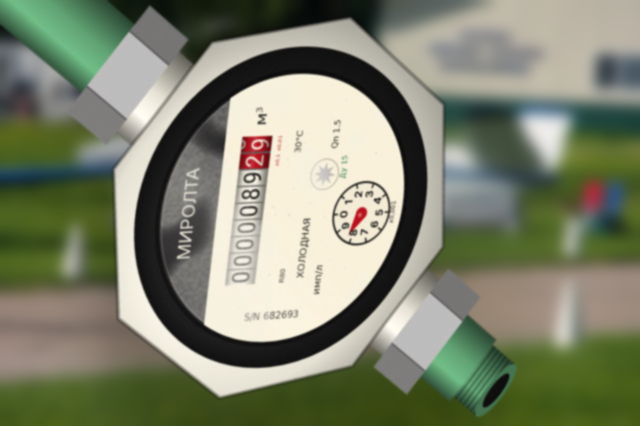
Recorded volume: 89.288,m³
